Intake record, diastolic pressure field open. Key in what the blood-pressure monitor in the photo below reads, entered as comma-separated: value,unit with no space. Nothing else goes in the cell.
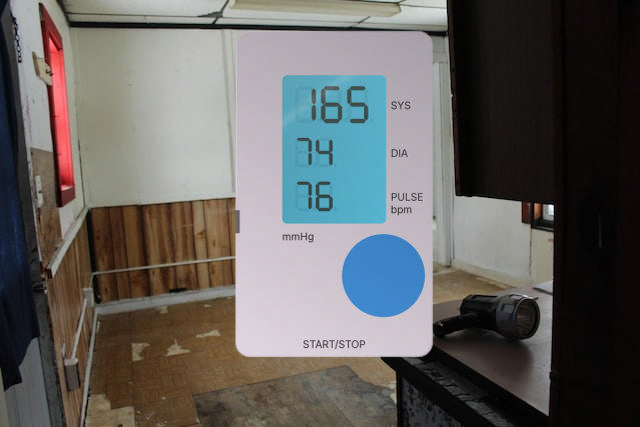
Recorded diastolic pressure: 74,mmHg
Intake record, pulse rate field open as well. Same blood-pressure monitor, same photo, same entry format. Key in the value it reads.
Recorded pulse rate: 76,bpm
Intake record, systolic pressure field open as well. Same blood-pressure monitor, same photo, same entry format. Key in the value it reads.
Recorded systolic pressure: 165,mmHg
